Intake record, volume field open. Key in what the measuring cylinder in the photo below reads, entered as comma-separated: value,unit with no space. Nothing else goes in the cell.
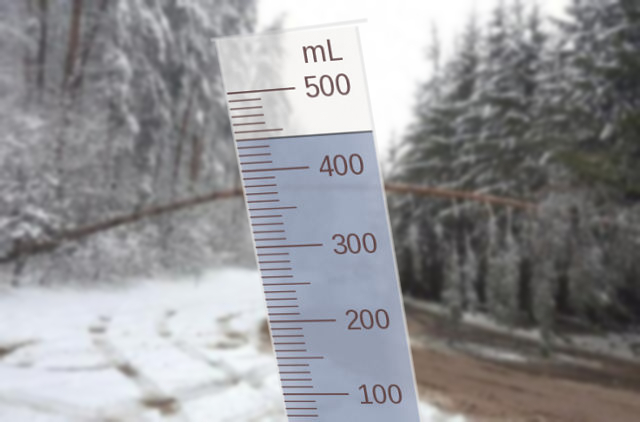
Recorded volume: 440,mL
